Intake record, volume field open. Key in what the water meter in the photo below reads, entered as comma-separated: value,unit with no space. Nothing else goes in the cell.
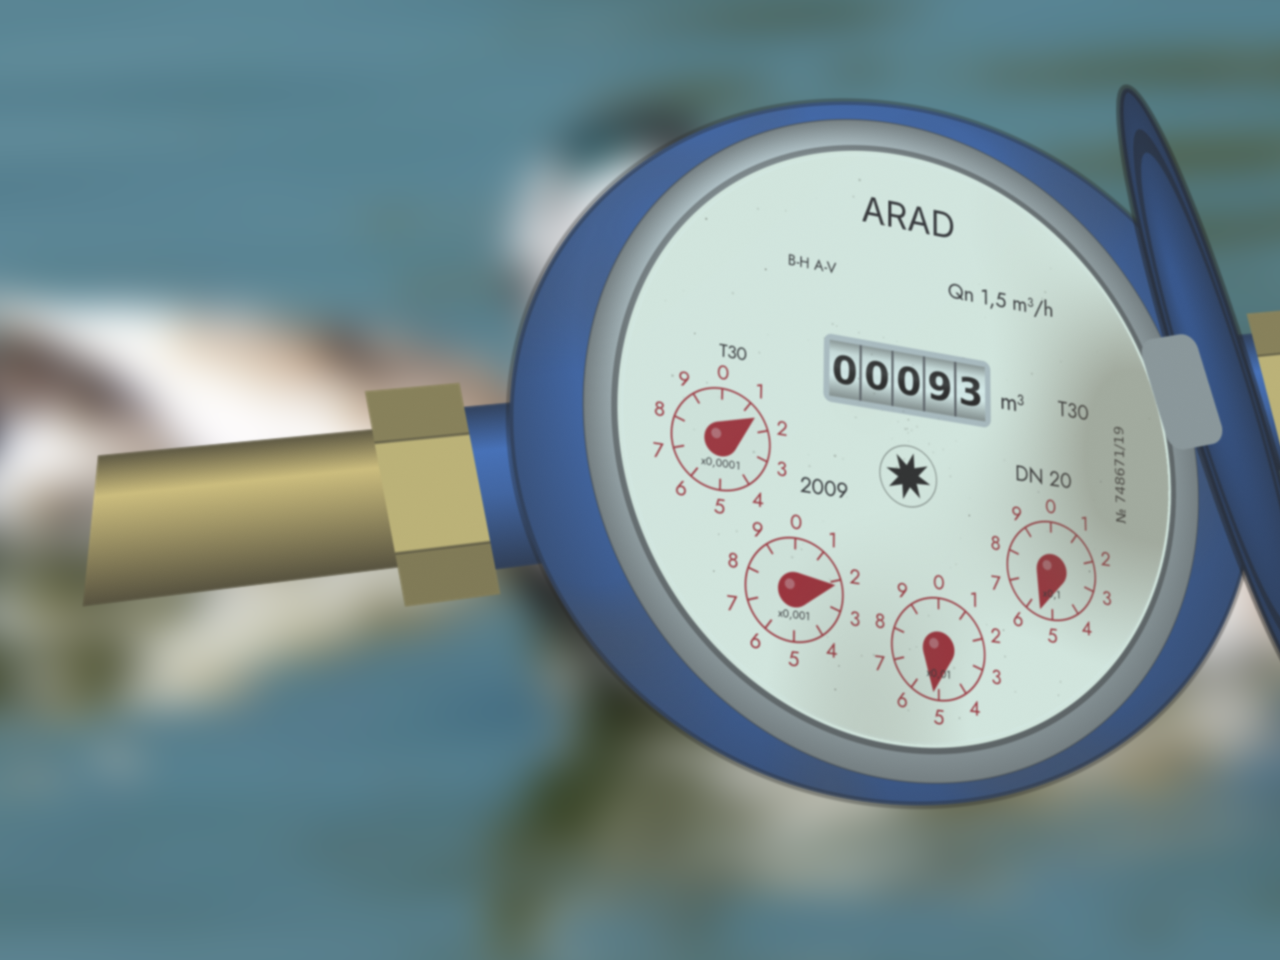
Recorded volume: 93.5521,m³
